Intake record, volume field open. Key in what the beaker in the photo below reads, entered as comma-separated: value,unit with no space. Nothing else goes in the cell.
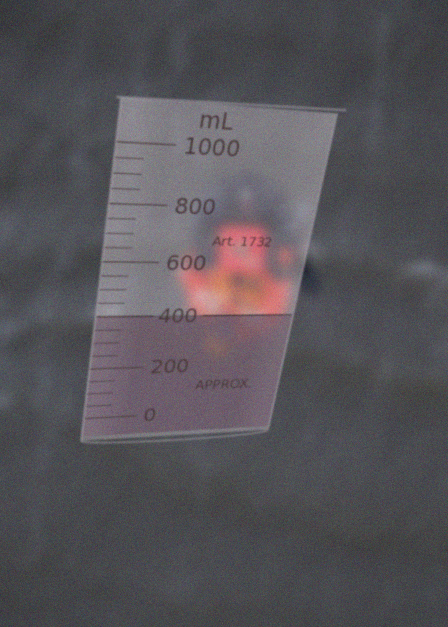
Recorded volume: 400,mL
